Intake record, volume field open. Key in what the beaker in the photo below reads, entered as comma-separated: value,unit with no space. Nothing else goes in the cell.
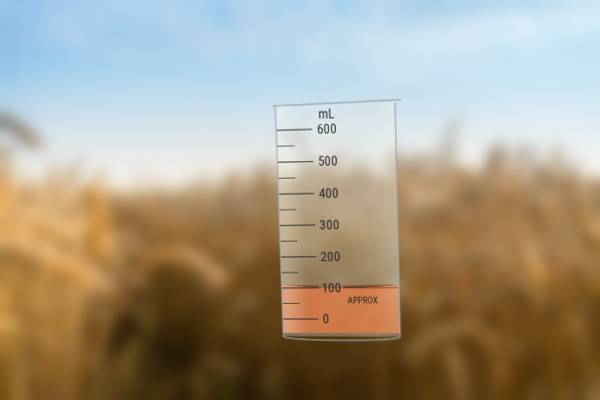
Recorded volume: 100,mL
